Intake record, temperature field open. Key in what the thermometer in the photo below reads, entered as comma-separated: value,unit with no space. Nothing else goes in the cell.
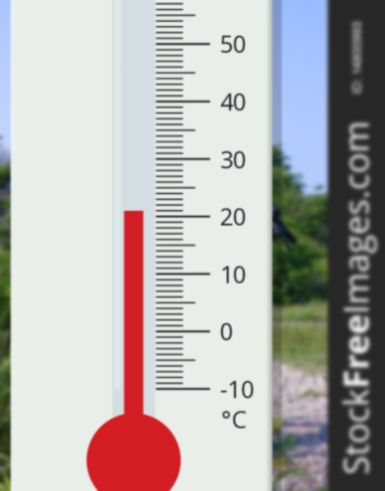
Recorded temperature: 21,°C
